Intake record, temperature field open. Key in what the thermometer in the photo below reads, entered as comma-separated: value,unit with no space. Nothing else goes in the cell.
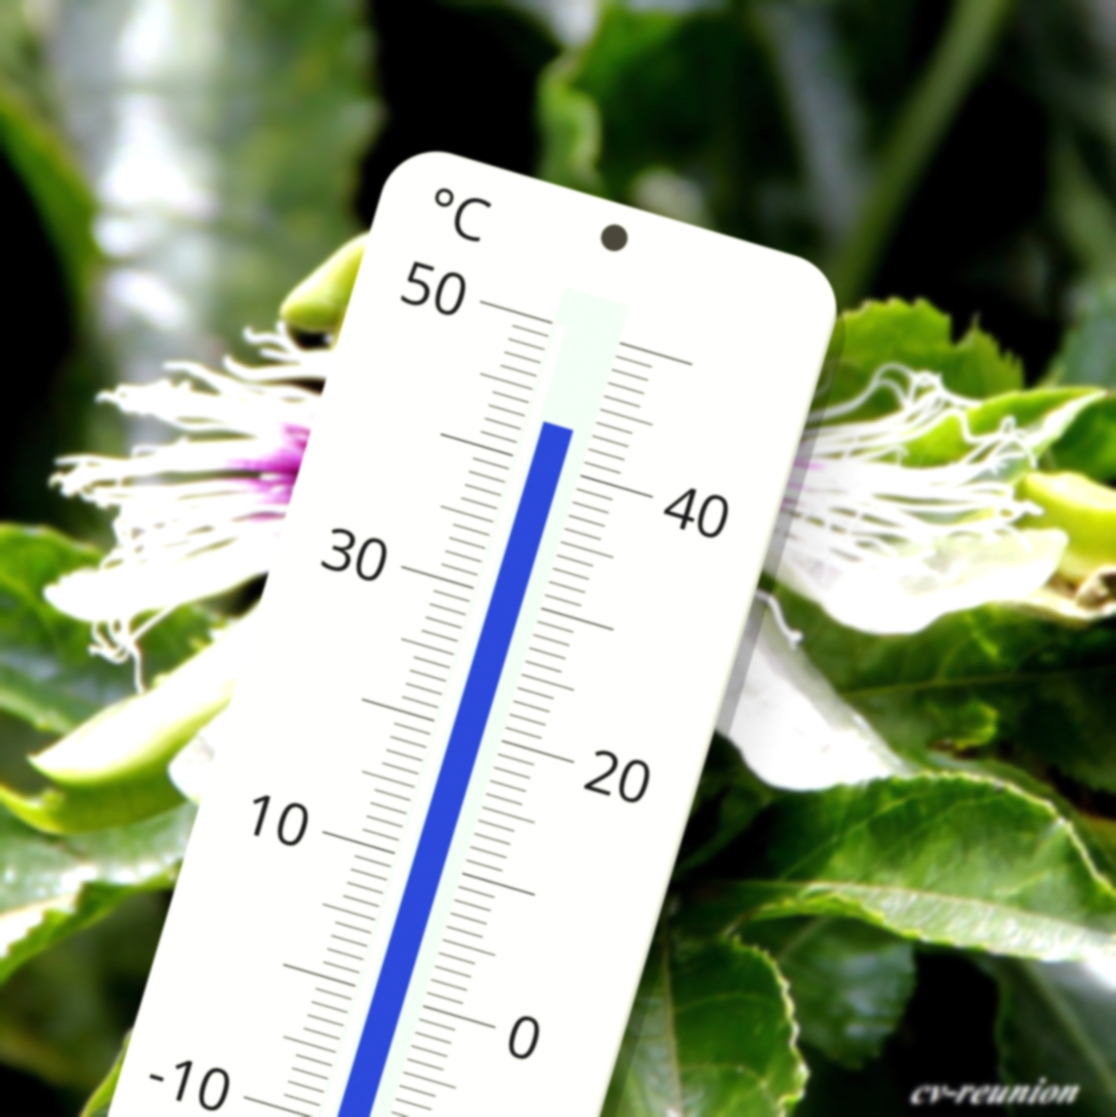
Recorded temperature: 43,°C
